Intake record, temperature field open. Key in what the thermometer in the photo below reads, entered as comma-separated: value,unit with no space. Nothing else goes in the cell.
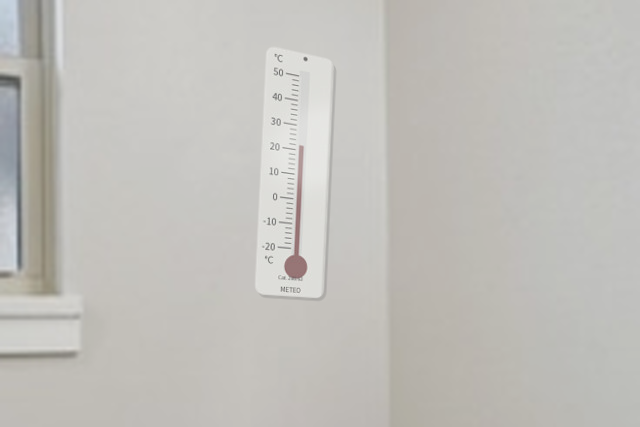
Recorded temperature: 22,°C
